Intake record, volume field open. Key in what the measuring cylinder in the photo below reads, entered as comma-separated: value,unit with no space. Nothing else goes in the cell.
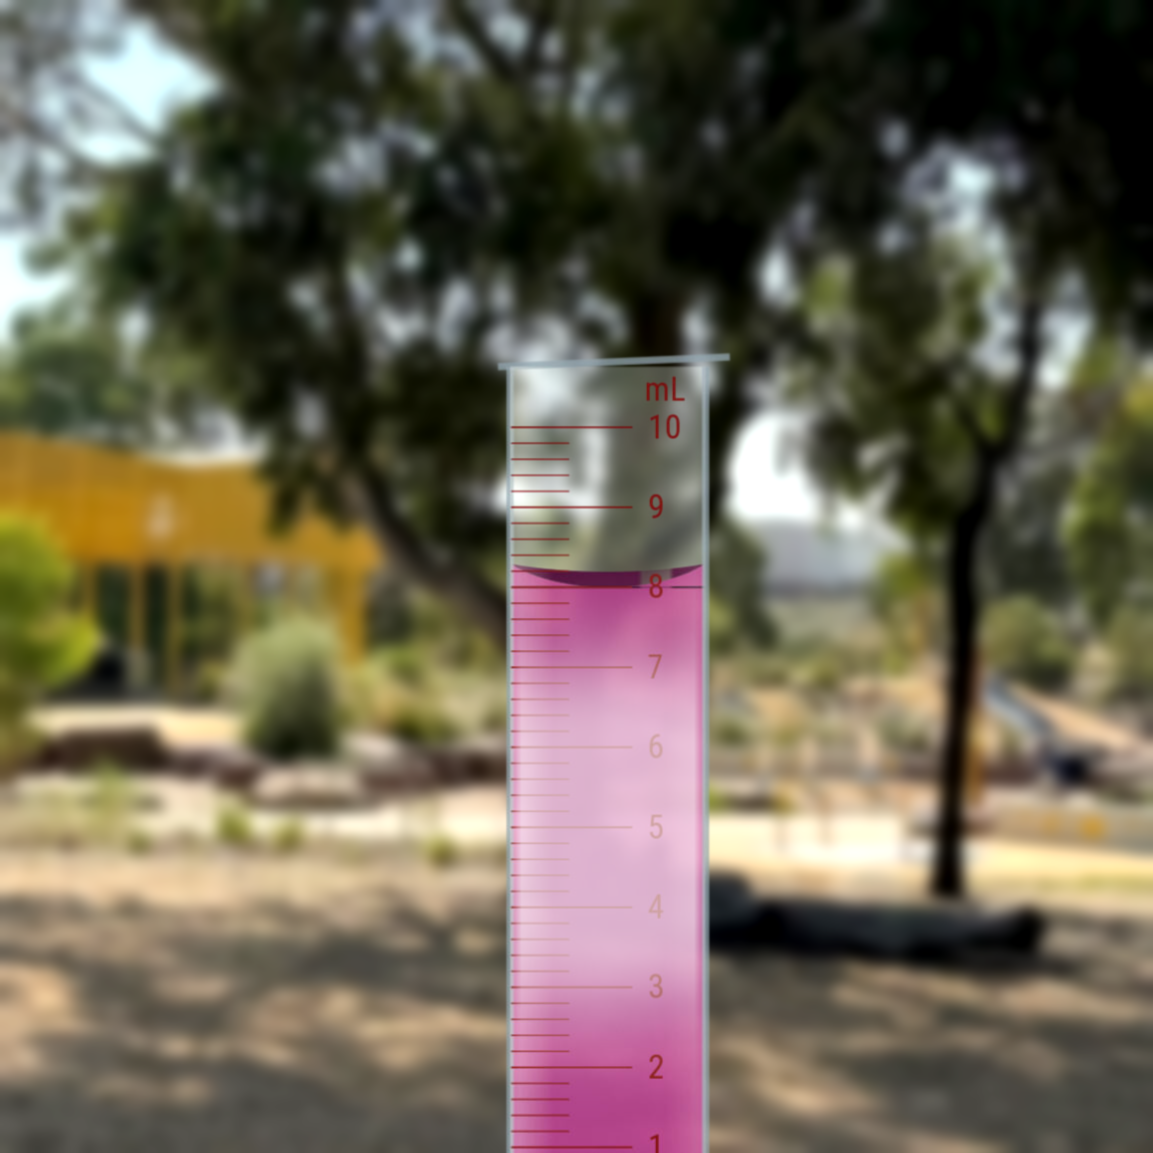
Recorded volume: 8,mL
